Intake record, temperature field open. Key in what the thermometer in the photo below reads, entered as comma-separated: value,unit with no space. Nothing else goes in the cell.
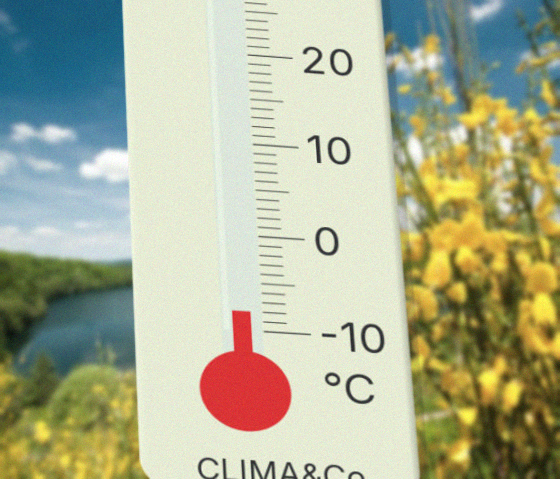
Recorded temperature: -8,°C
